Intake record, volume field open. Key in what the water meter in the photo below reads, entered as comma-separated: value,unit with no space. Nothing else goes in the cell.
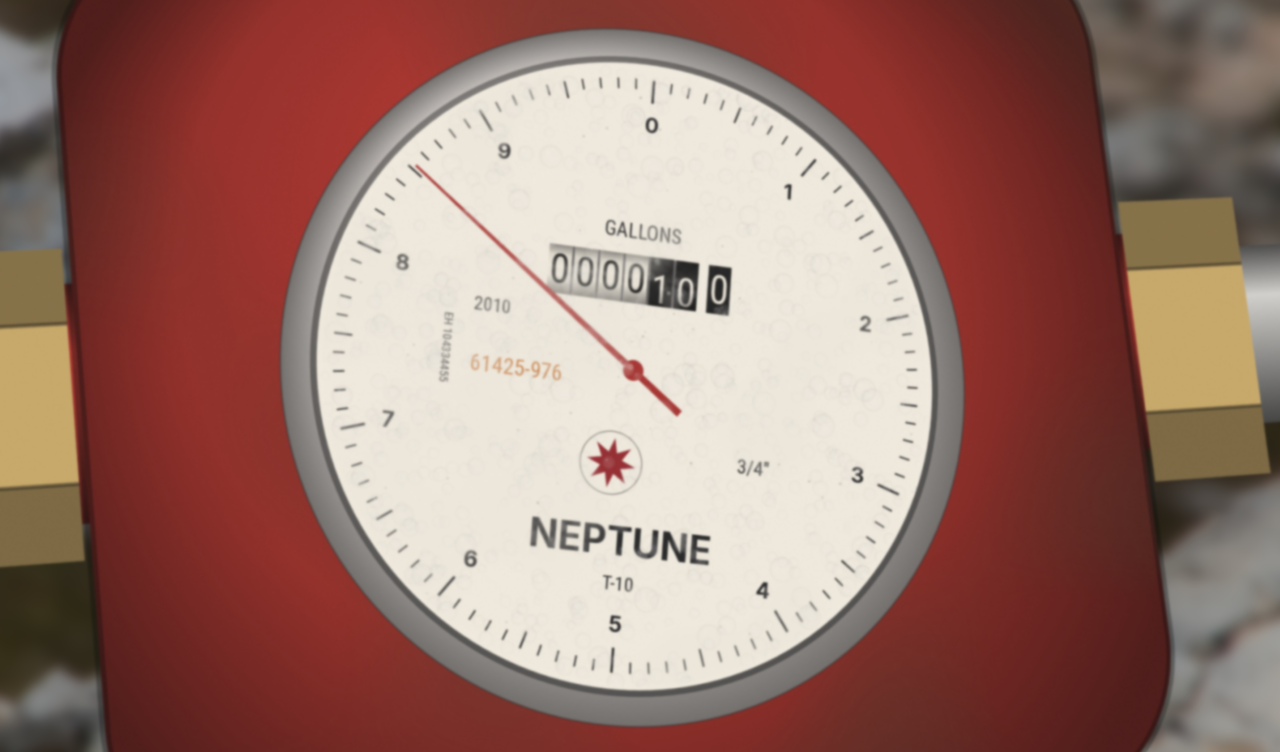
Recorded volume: 98.5,gal
